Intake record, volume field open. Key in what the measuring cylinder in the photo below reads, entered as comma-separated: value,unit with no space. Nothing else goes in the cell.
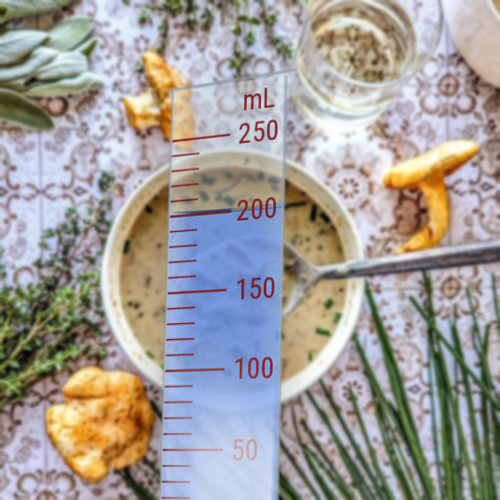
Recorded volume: 200,mL
